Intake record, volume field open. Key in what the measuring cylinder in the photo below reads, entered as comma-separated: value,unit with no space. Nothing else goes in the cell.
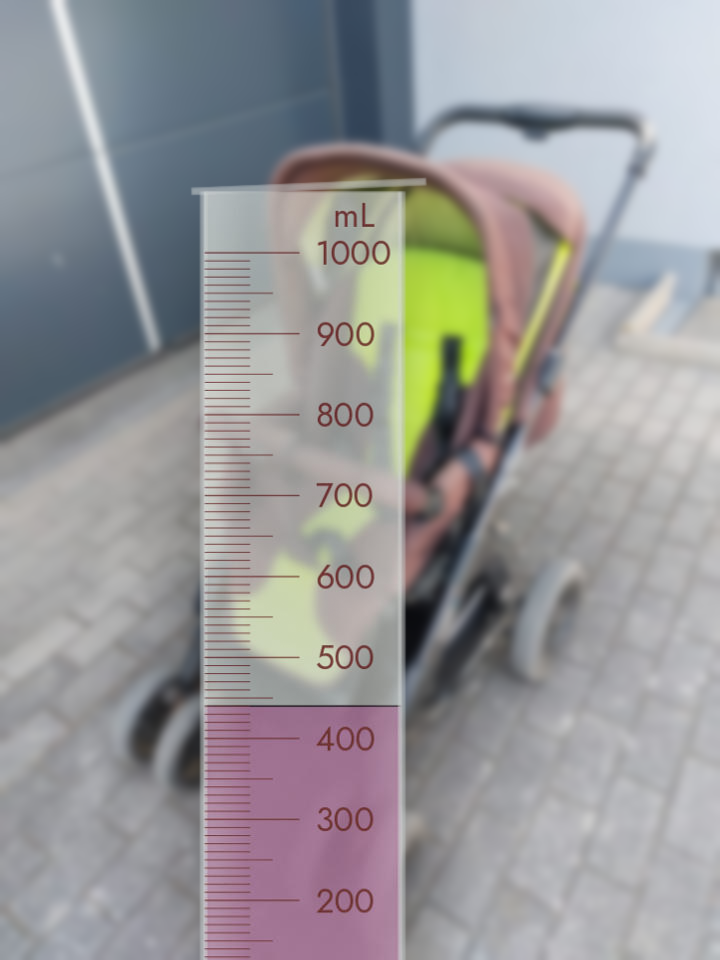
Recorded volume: 440,mL
